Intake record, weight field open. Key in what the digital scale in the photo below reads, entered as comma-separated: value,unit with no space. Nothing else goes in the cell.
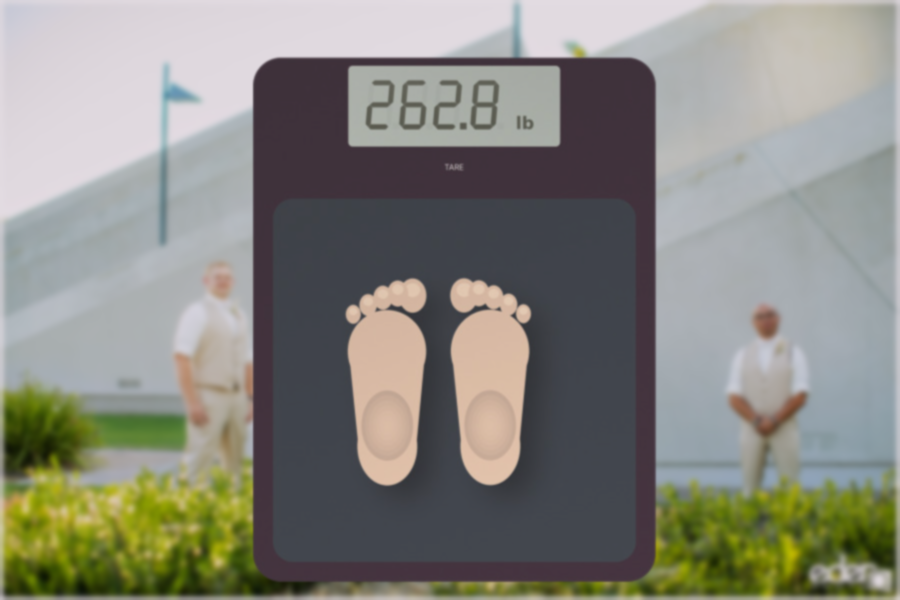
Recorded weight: 262.8,lb
